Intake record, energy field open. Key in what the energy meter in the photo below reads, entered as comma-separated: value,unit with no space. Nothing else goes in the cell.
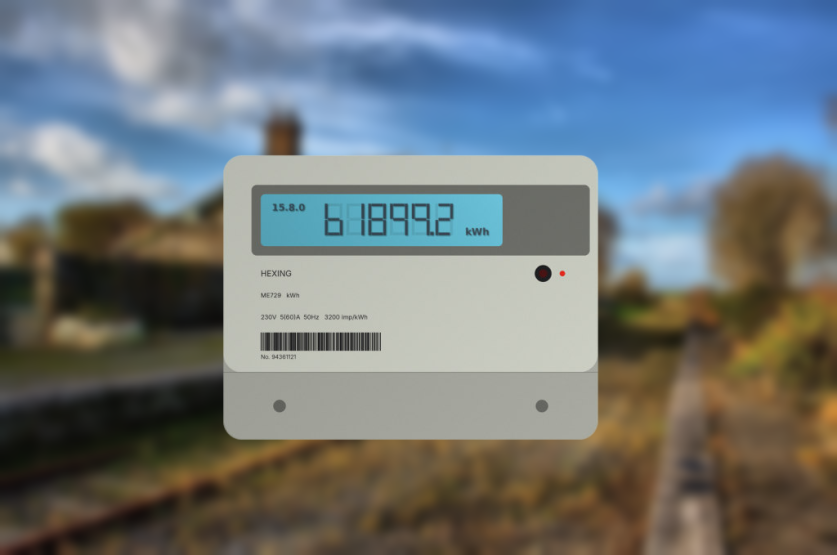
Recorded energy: 61899.2,kWh
